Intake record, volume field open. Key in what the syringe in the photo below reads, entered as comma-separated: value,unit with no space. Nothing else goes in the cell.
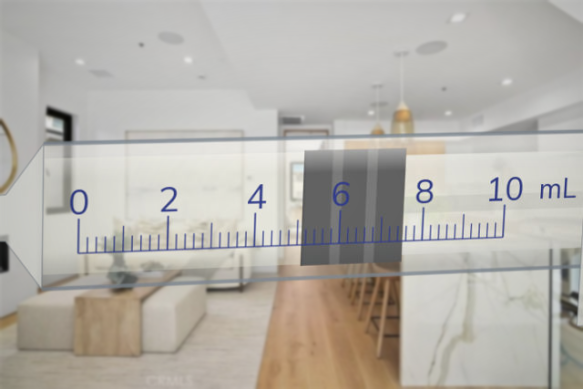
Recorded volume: 5.1,mL
